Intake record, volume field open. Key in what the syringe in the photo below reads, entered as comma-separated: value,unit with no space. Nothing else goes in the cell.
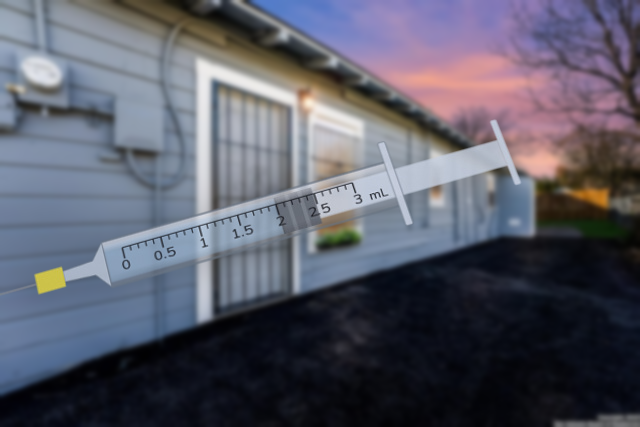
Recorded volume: 2,mL
